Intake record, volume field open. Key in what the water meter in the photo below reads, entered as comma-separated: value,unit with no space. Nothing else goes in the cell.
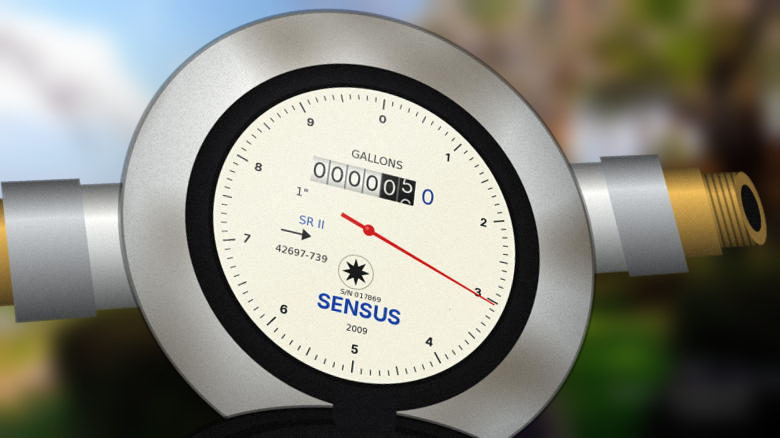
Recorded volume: 53.0,gal
